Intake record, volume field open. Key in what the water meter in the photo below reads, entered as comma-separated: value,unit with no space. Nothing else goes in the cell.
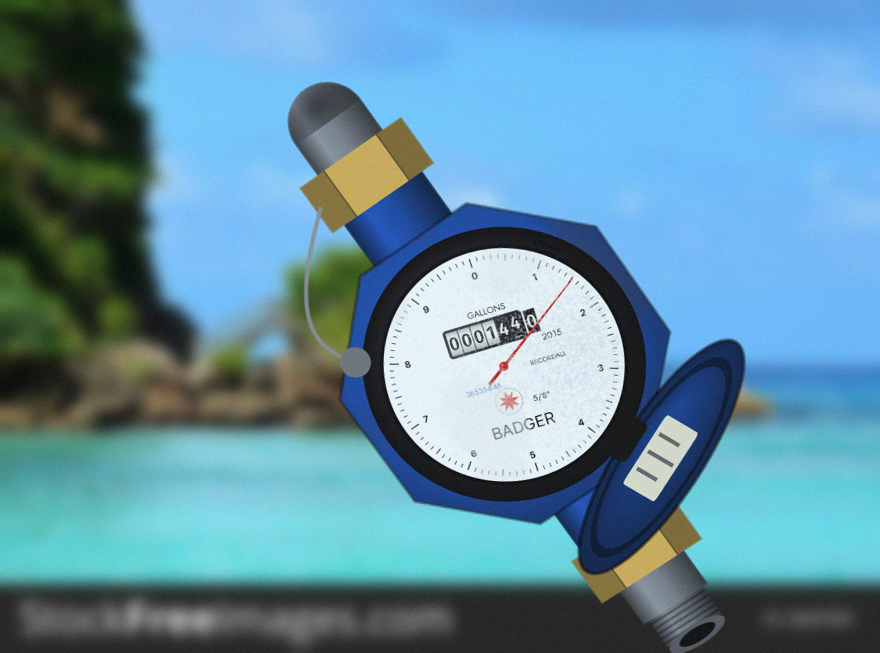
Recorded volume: 1441.5,gal
